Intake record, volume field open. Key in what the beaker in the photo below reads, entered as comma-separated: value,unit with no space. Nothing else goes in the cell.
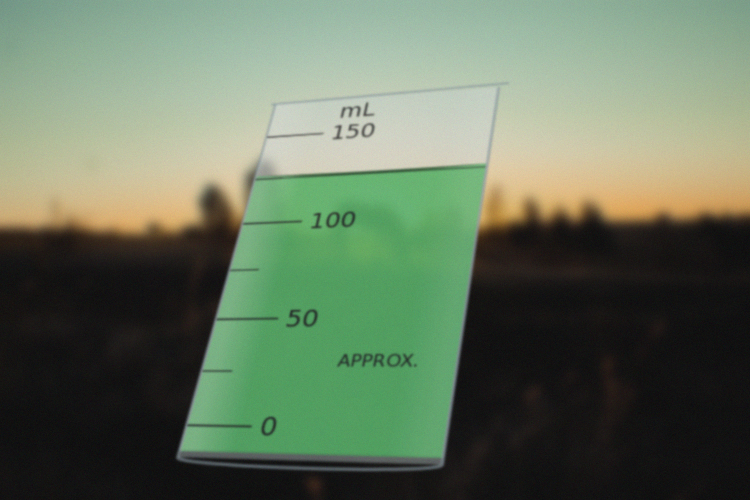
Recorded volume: 125,mL
